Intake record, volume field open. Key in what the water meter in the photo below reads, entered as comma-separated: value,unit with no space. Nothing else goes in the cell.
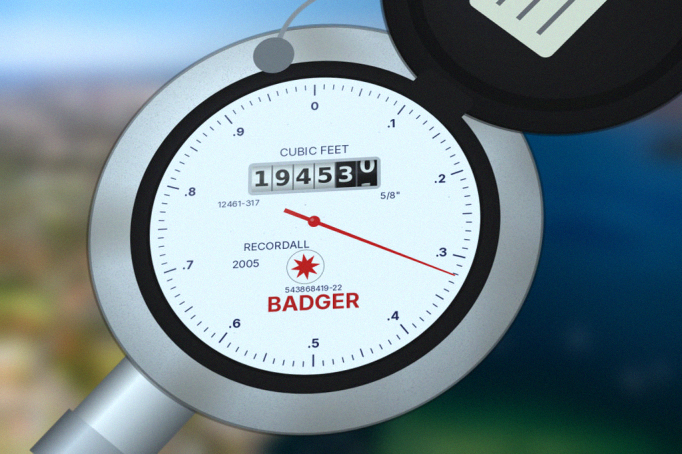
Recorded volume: 194530.32,ft³
